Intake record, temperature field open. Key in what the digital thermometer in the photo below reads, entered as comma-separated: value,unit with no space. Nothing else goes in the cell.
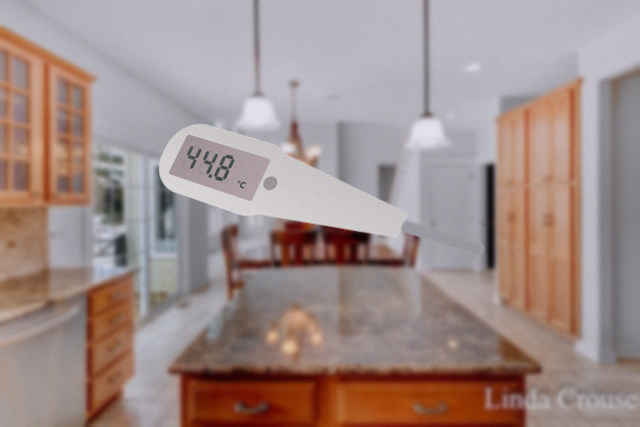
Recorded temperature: 44.8,°C
